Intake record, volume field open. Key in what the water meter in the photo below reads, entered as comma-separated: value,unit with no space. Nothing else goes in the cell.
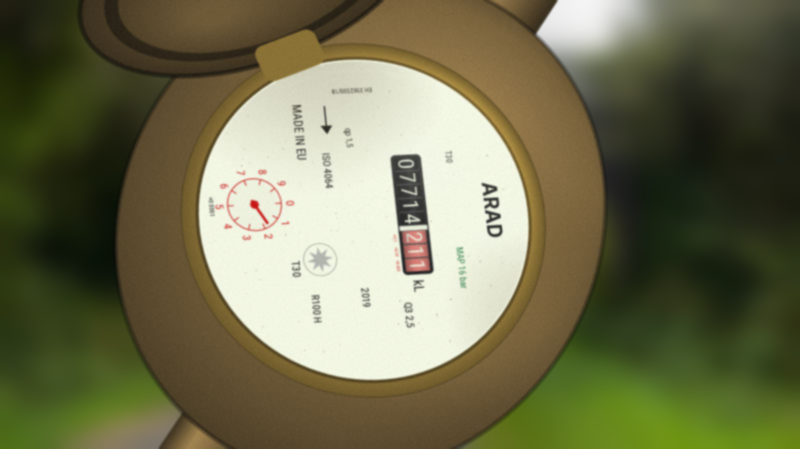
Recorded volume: 7714.2111,kL
